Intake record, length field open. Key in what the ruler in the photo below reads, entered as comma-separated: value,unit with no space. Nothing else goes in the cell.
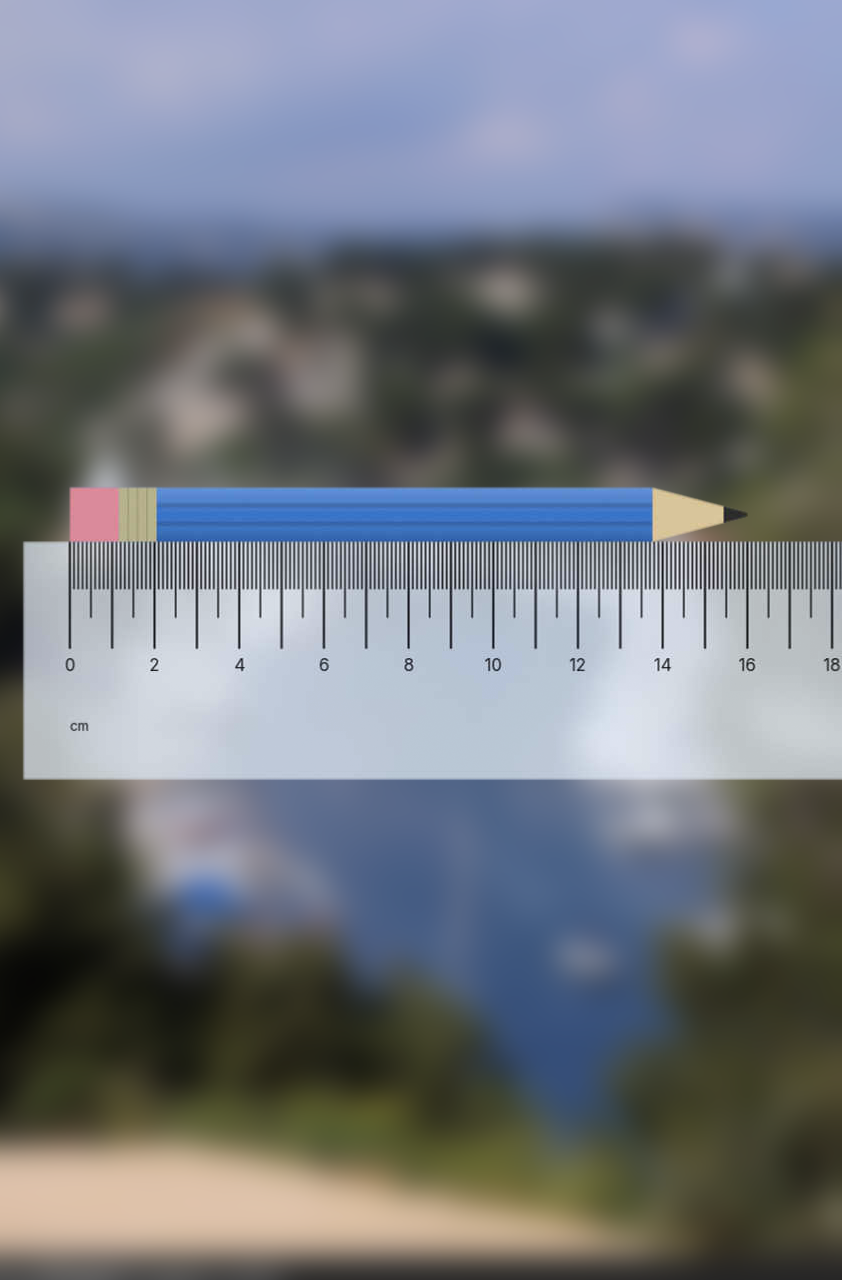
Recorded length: 16,cm
